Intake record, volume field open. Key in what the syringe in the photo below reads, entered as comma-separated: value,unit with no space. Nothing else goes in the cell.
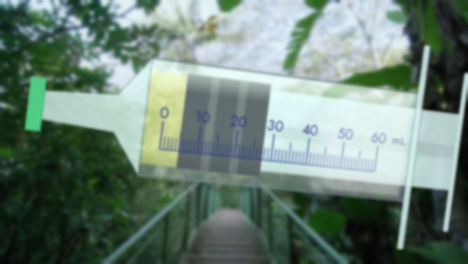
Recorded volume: 5,mL
